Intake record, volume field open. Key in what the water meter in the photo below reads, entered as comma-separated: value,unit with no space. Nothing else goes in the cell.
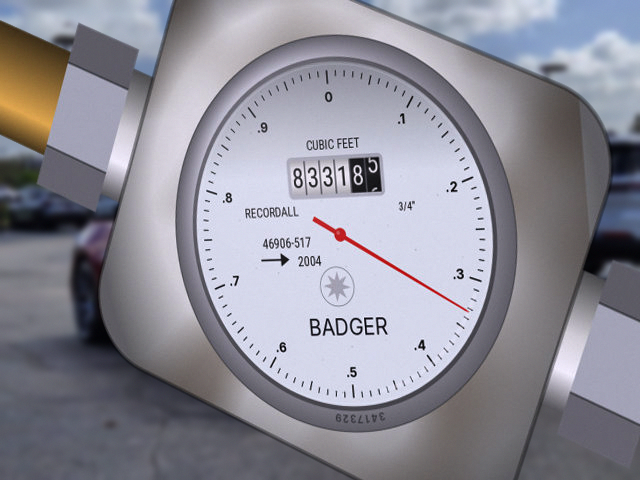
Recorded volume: 833185.33,ft³
